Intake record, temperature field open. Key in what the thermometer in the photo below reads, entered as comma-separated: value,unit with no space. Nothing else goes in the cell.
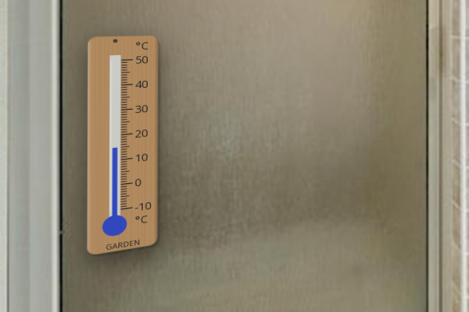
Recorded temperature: 15,°C
